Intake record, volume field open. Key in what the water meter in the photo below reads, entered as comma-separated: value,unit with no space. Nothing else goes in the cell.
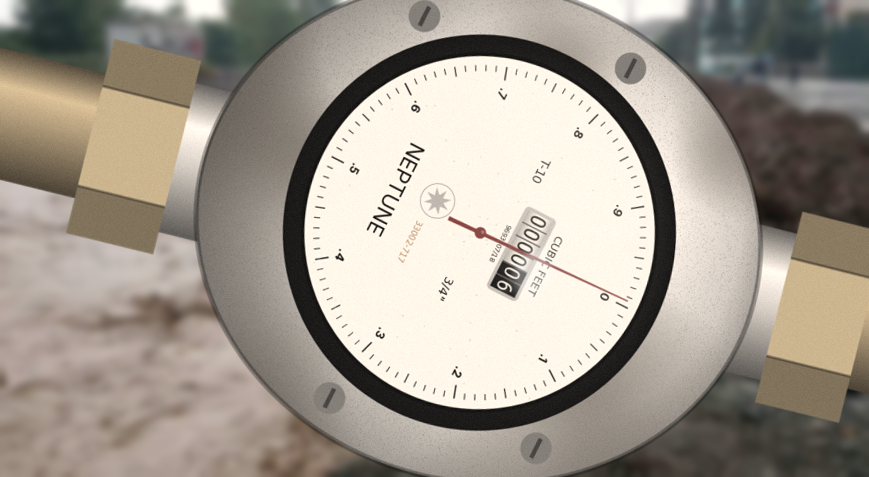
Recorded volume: 5.99,ft³
